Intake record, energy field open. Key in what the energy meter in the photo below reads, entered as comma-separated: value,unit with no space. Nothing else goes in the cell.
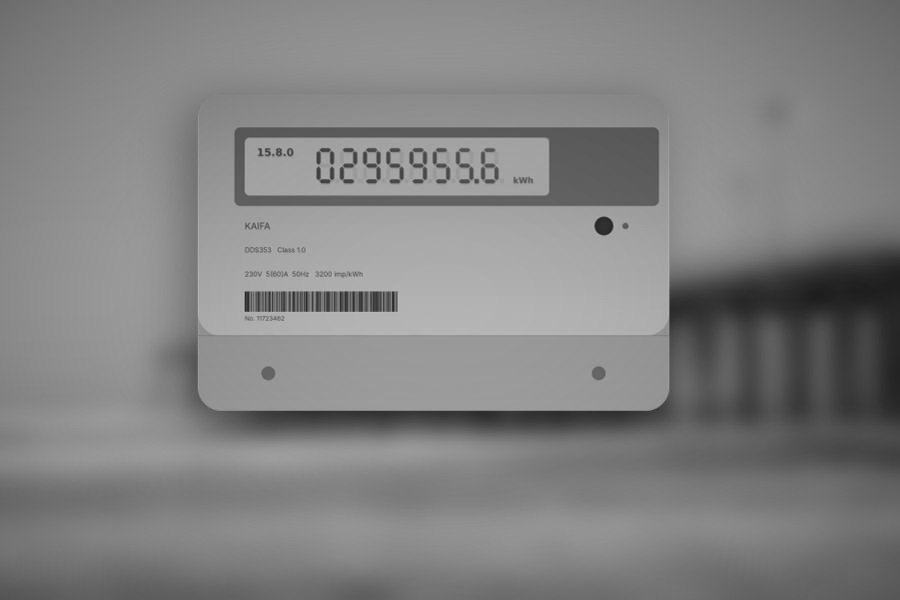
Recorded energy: 295955.6,kWh
